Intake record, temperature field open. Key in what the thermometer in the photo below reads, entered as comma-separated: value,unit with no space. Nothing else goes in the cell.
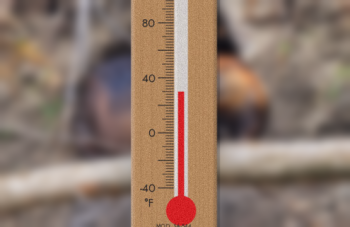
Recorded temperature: 30,°F
